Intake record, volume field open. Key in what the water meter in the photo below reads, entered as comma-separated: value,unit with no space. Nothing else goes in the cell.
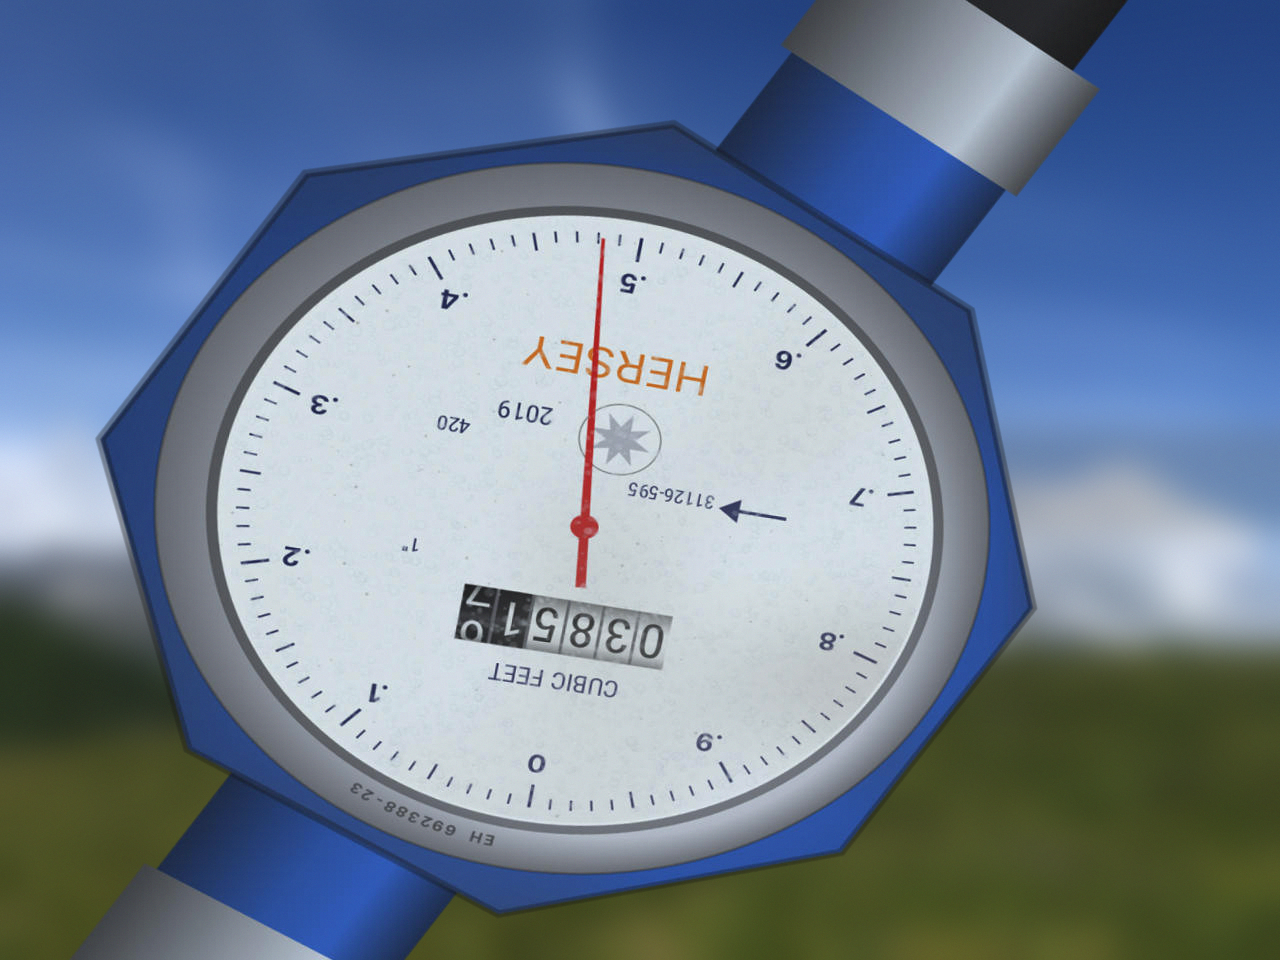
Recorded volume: 38516.48,ft³
